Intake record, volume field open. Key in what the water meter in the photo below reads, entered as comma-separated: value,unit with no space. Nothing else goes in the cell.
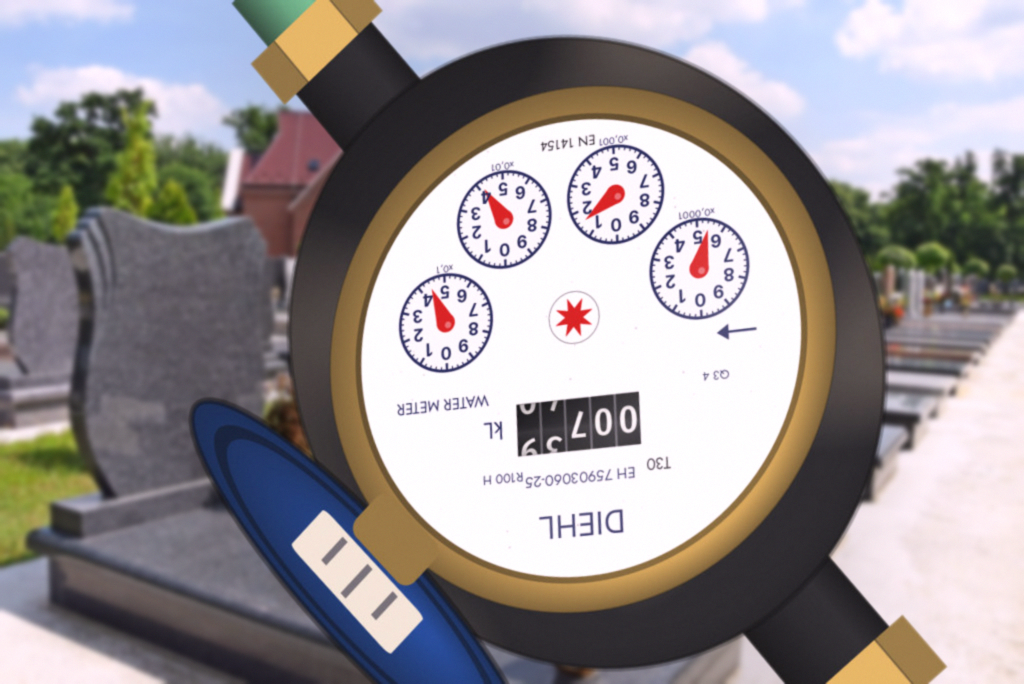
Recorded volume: 739.4415,kL
